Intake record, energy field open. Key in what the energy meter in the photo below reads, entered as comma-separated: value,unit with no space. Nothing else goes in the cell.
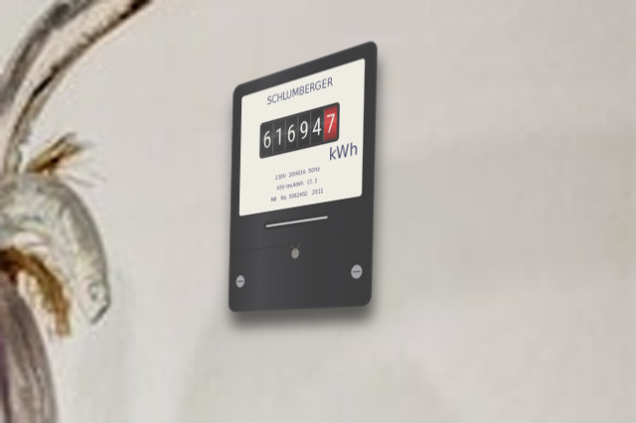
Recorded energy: 61694.7,kWh
